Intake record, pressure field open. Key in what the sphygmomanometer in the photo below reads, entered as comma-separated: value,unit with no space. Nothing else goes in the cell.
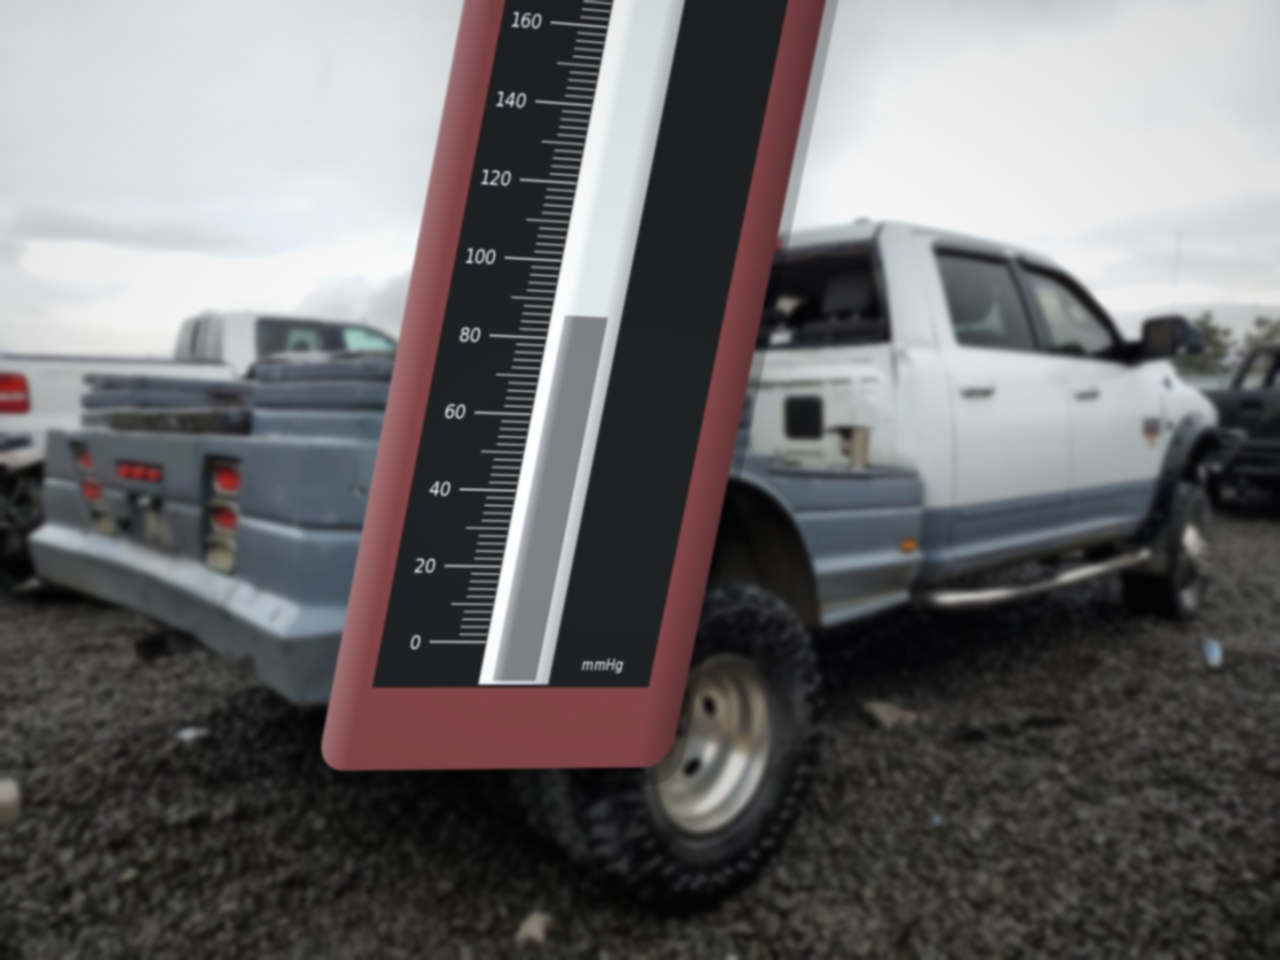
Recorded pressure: 86,mmHg
